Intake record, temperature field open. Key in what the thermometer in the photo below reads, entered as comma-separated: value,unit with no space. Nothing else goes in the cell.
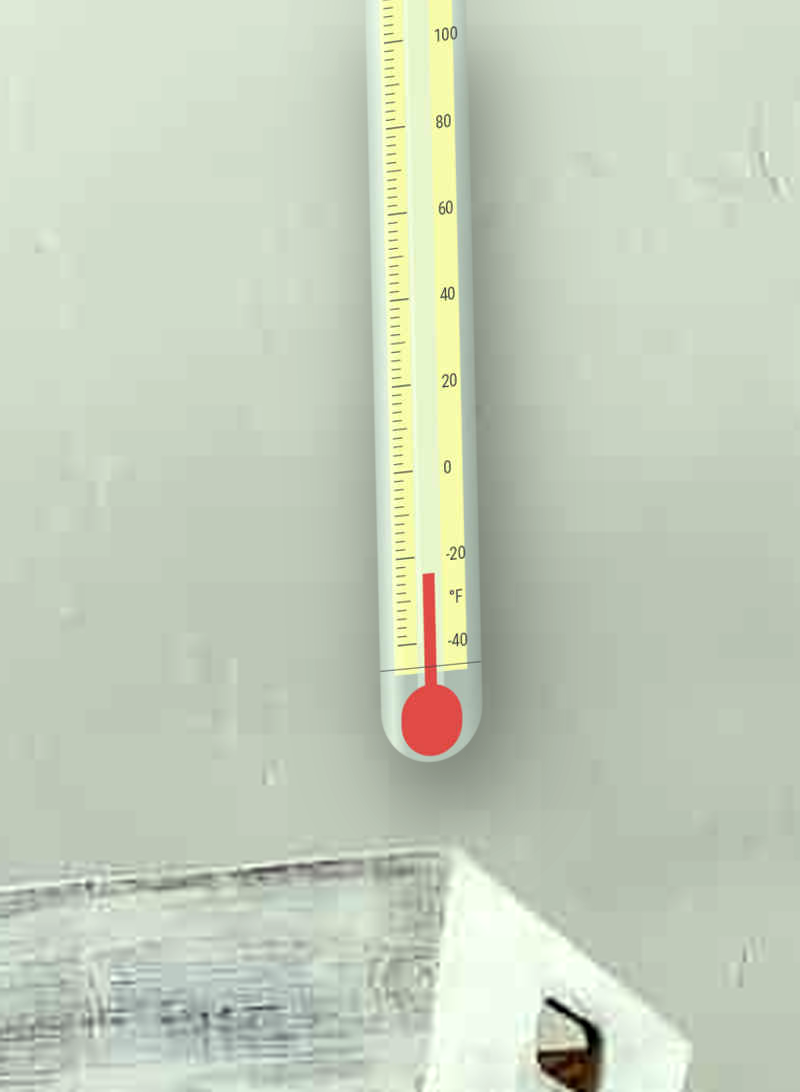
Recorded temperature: -24,°F
